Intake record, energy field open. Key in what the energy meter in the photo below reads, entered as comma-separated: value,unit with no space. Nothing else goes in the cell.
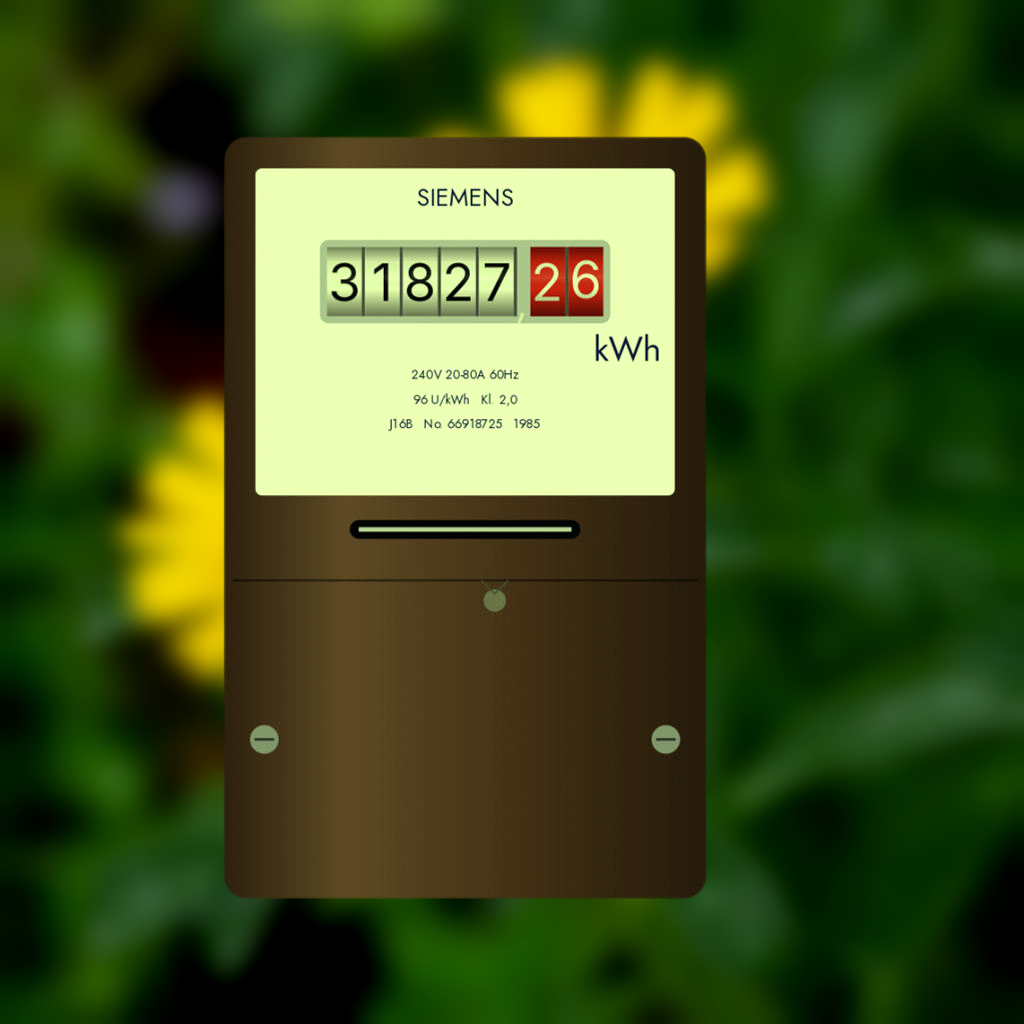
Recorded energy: 31827.26,kWh
